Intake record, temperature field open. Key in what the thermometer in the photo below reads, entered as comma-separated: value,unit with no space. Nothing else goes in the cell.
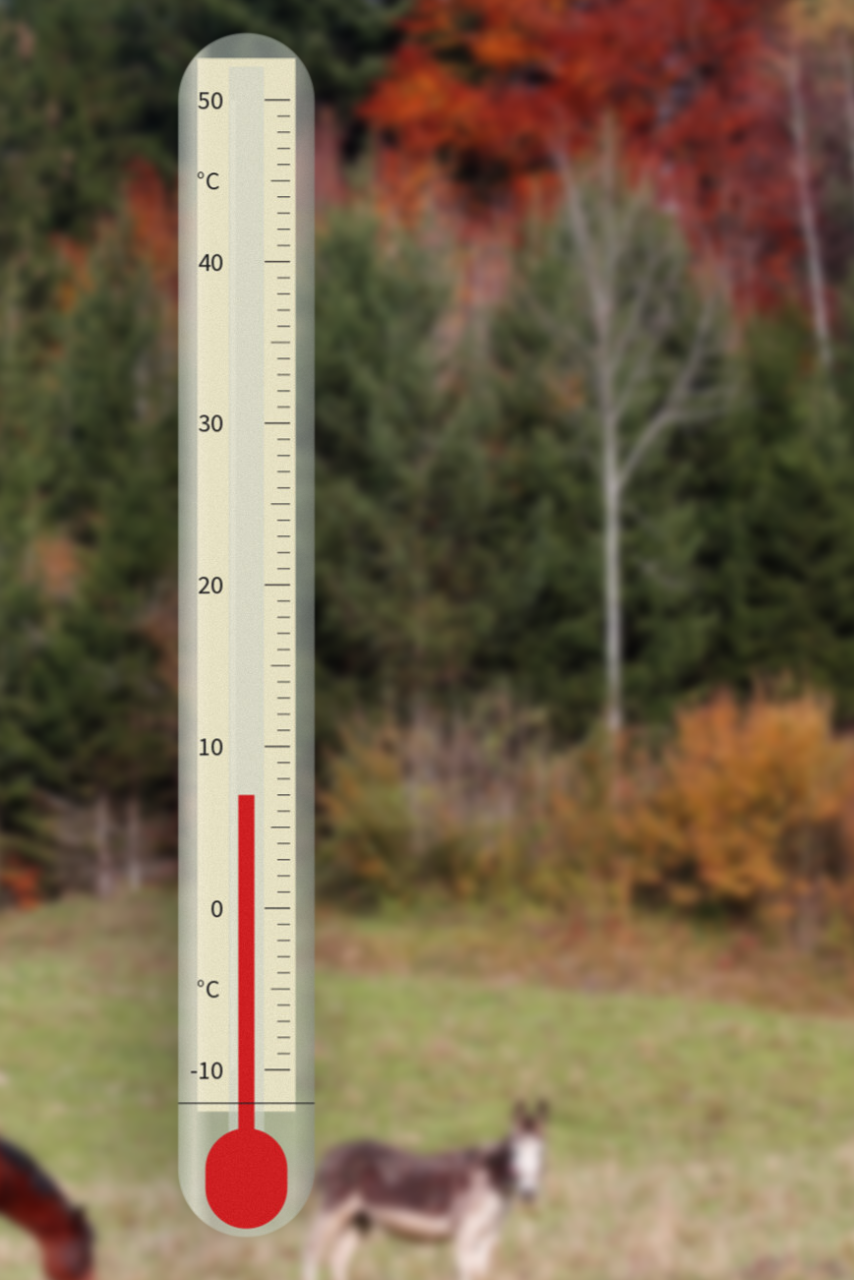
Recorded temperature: 7,°C
